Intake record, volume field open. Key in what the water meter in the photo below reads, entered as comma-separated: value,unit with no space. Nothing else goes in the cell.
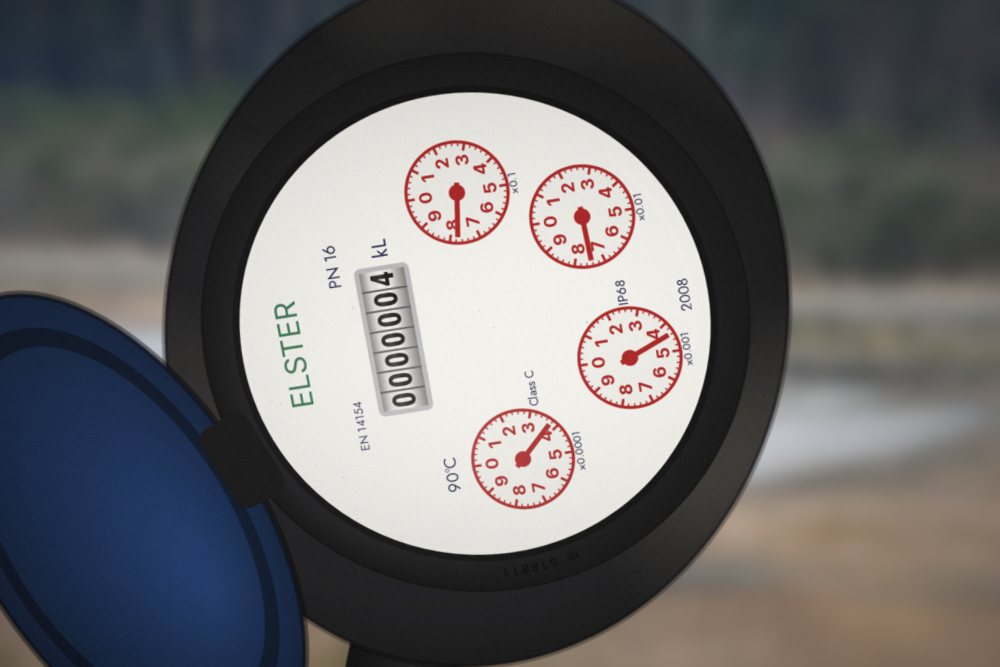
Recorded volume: 4.7743,kL
